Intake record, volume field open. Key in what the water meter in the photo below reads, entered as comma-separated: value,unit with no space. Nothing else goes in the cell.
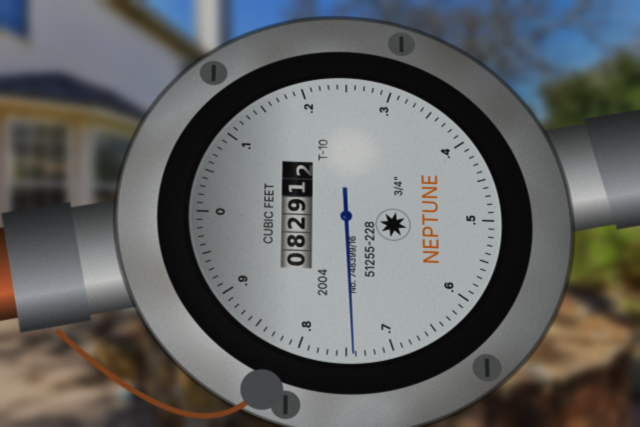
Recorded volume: 82911.74,ft³
